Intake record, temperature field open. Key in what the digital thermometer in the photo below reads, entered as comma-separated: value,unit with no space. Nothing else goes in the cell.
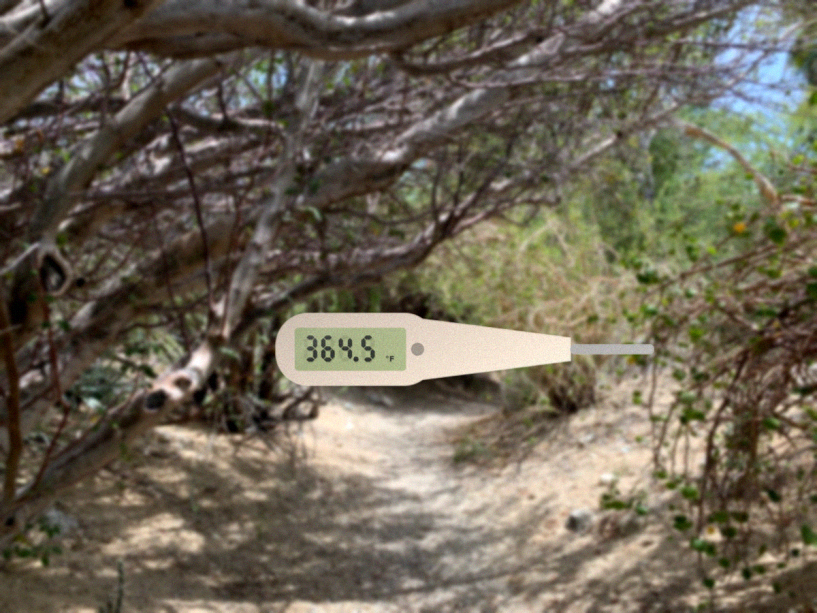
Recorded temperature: 364.5,°F
